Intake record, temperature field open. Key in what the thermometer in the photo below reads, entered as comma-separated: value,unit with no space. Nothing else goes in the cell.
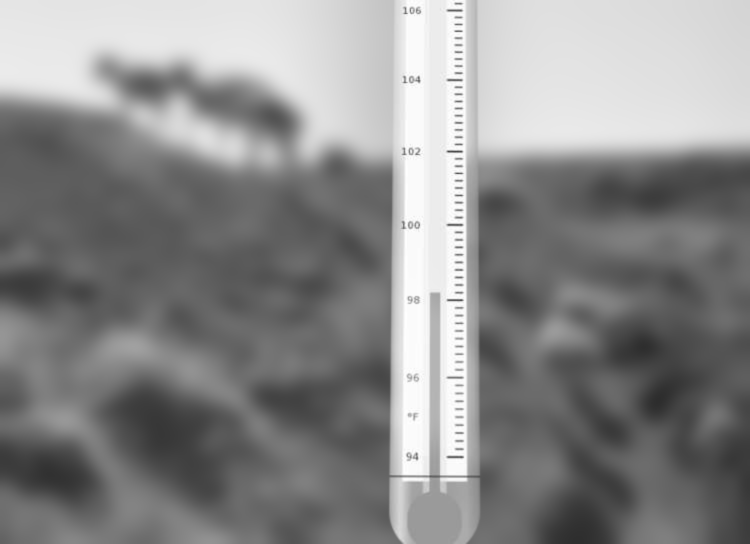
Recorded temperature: 98.2,°F
